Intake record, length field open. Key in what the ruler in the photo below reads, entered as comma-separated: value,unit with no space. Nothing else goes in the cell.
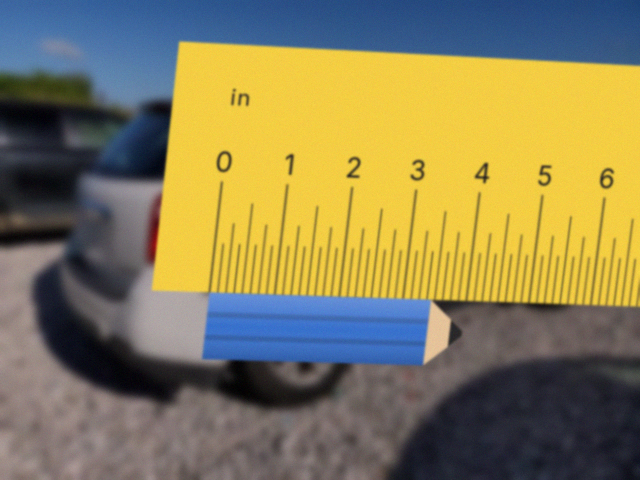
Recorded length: 4,in
